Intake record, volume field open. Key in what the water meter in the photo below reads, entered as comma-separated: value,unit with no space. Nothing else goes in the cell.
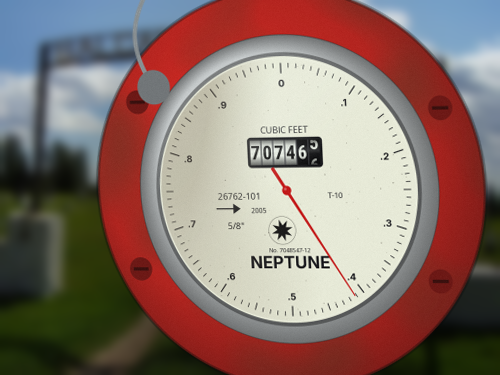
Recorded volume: 707465.41,ft³
